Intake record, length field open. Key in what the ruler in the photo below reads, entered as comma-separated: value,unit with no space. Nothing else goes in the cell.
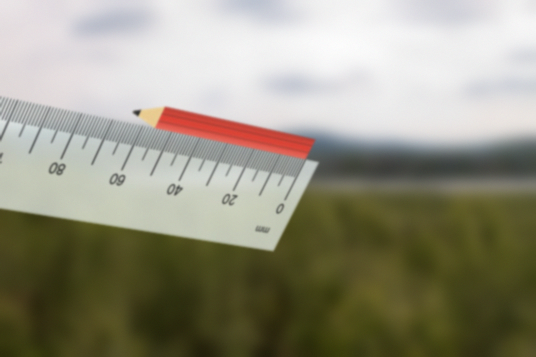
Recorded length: 65,mm
